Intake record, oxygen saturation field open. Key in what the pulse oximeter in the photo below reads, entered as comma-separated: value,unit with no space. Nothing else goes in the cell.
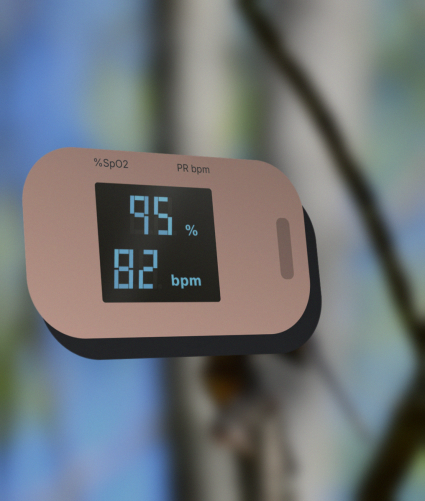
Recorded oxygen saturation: 95,%
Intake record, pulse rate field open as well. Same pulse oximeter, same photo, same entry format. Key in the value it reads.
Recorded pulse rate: 82,bpm
